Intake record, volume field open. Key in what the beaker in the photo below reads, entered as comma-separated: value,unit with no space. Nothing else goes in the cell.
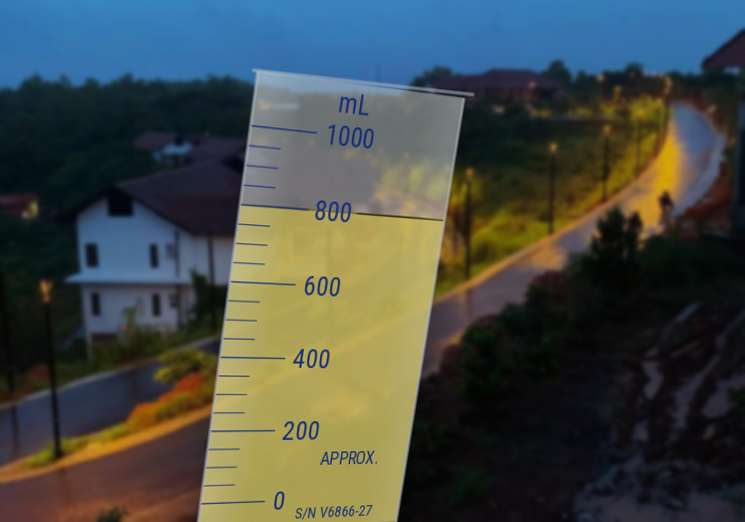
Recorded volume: 800,mL
